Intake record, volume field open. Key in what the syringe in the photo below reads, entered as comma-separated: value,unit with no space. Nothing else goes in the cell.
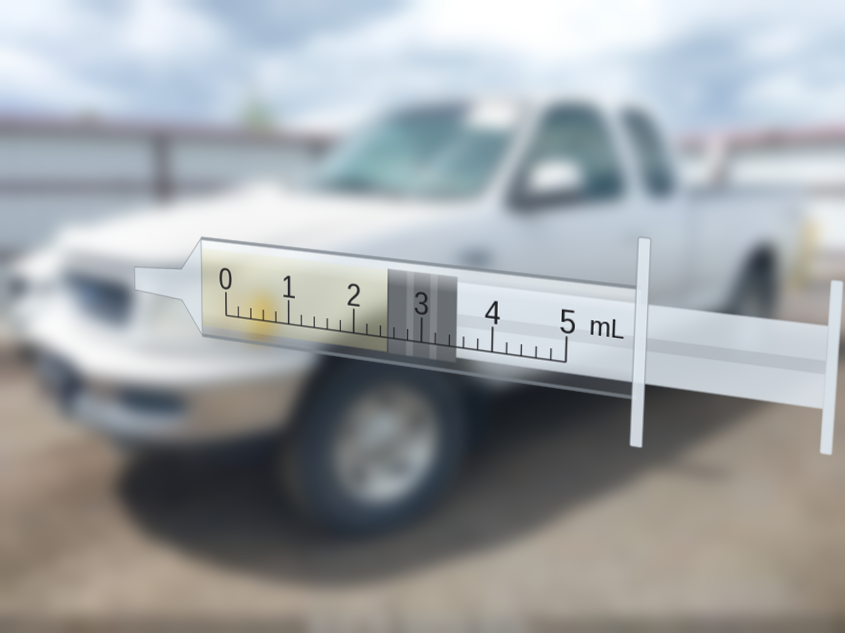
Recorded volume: 2.5,mL
